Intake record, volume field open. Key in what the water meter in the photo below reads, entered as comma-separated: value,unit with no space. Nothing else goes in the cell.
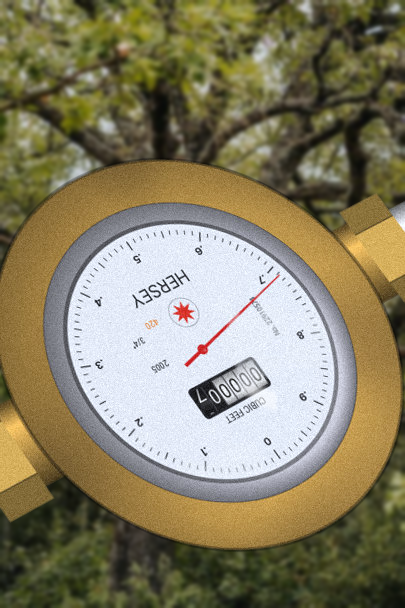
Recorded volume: 6.71,ft³
